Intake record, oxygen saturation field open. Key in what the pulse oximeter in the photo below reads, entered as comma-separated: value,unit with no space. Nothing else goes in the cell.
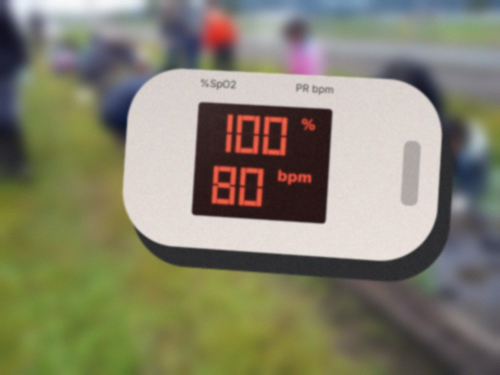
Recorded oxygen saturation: 100,%
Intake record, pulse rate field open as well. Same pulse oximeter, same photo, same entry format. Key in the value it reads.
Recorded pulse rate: 80,bpm
